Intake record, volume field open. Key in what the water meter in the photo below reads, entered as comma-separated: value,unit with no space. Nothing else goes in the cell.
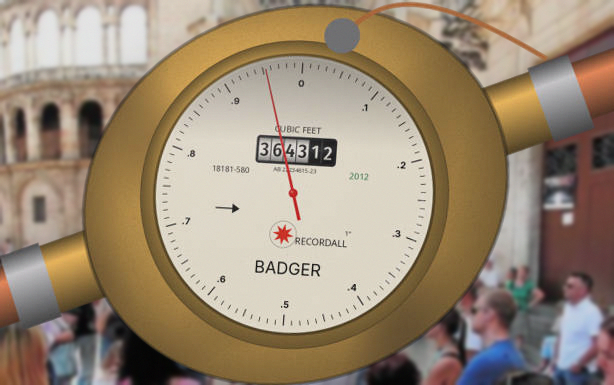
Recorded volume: 364311.95,ft³
